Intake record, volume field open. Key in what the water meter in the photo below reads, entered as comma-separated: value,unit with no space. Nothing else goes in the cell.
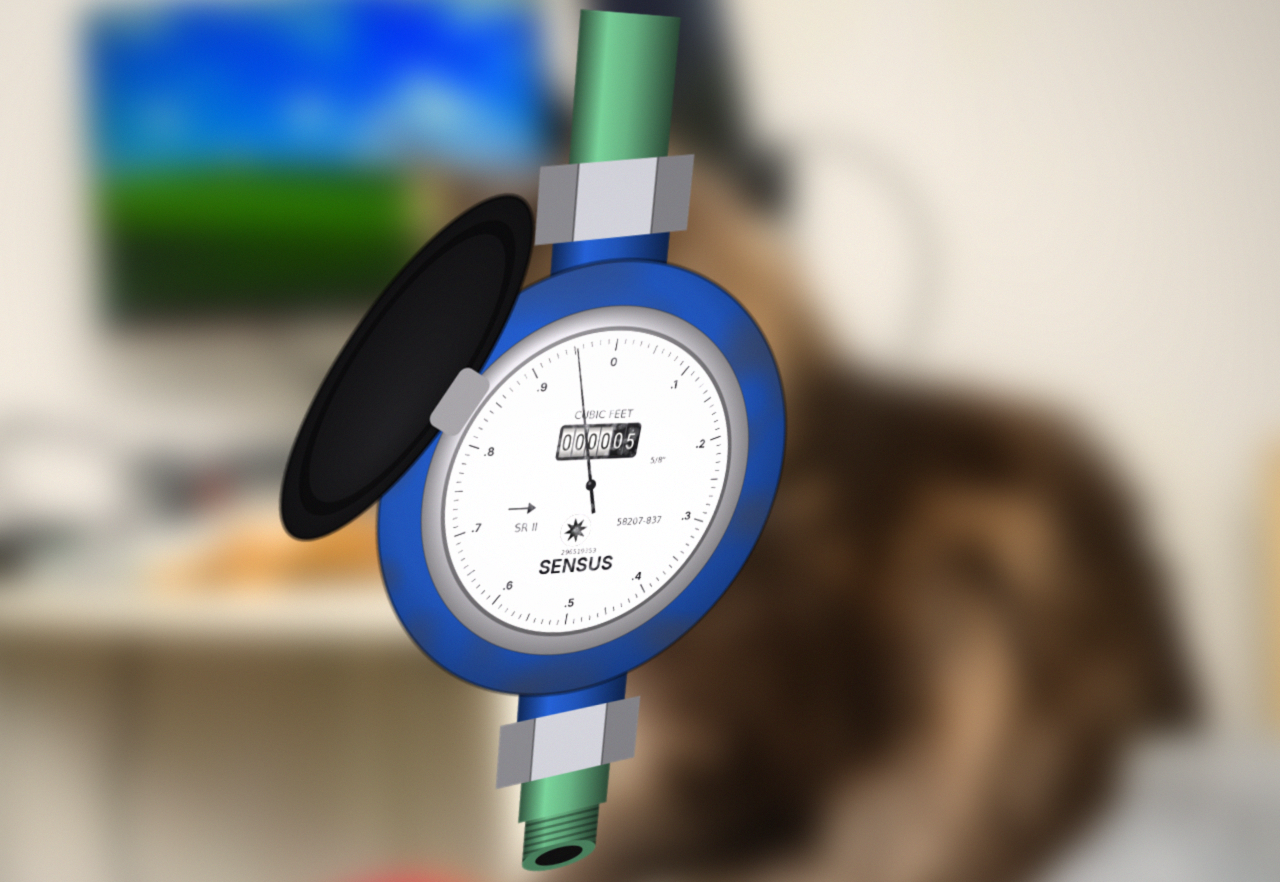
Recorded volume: 4.95,ft³
